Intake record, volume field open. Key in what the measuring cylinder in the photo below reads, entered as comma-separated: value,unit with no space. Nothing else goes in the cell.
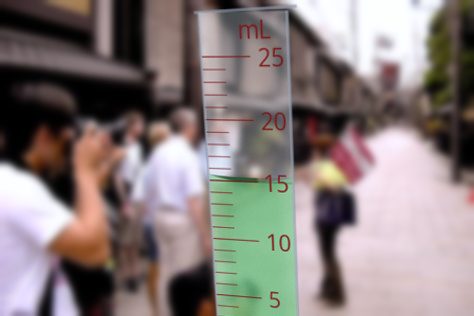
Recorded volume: 15,mL
